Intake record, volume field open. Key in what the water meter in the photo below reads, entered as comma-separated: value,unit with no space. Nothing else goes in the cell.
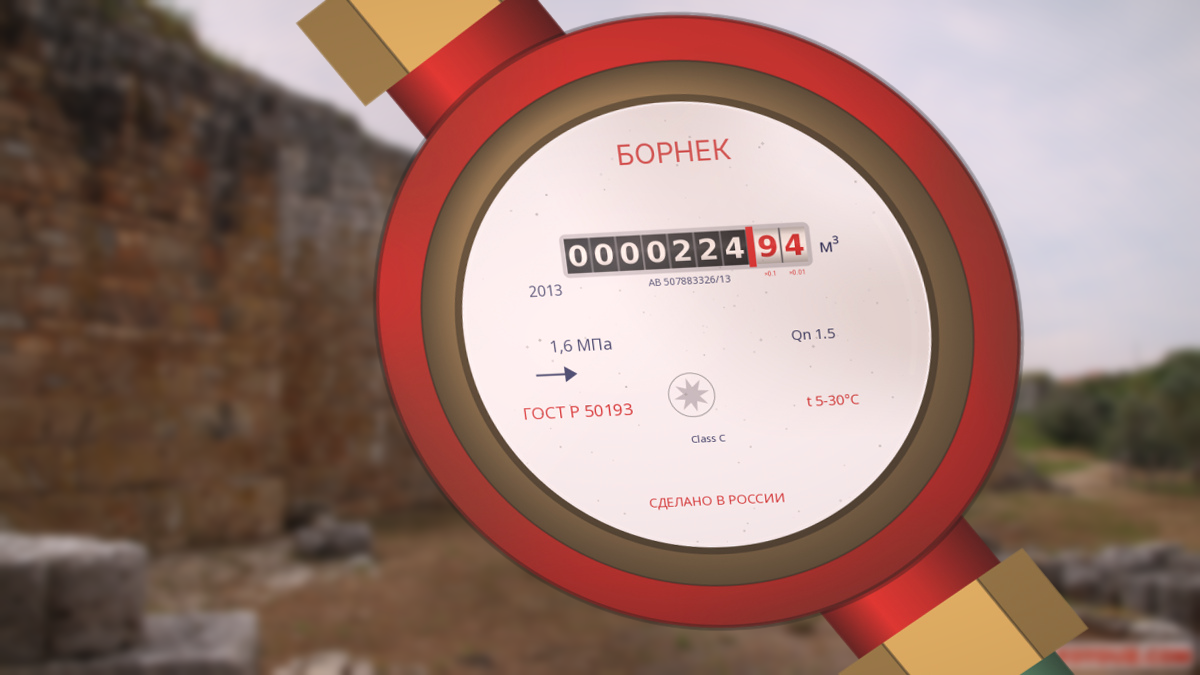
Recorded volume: 224.94,m³
